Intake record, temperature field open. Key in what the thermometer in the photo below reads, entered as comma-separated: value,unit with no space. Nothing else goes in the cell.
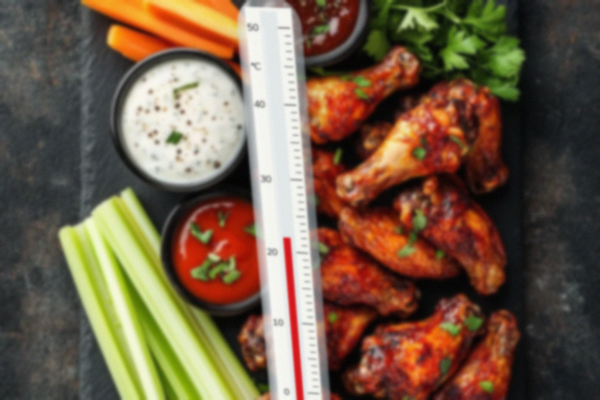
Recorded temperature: 22,°C
